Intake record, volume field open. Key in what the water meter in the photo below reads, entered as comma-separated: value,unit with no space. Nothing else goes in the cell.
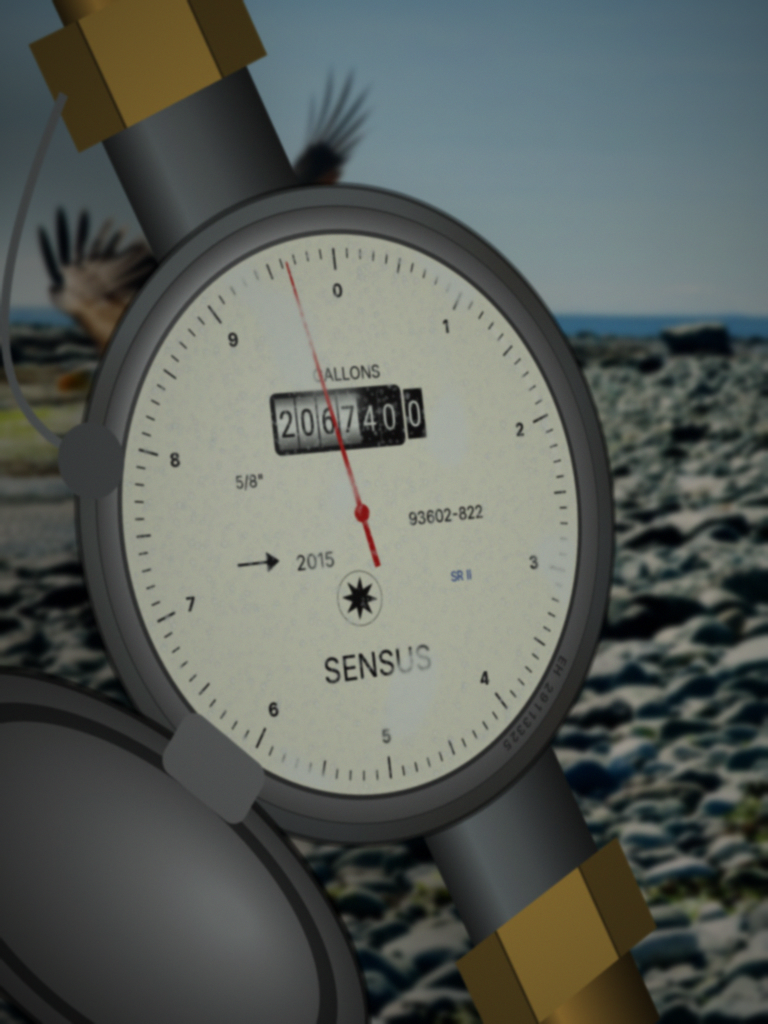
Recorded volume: 2067399.6,gal
